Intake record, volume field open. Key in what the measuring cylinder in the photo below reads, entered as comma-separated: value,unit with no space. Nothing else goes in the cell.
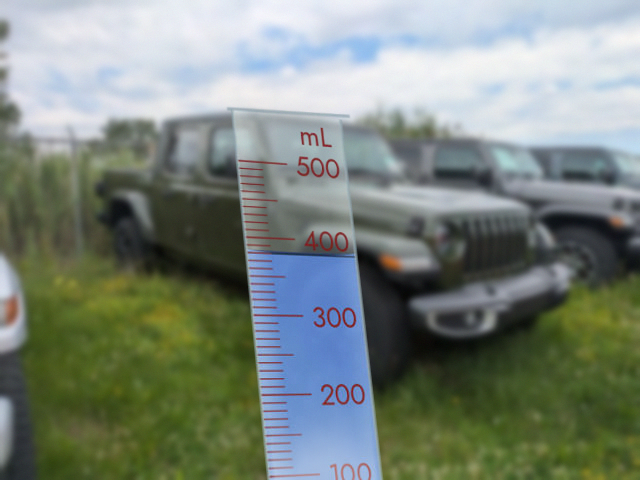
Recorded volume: 380,mL
